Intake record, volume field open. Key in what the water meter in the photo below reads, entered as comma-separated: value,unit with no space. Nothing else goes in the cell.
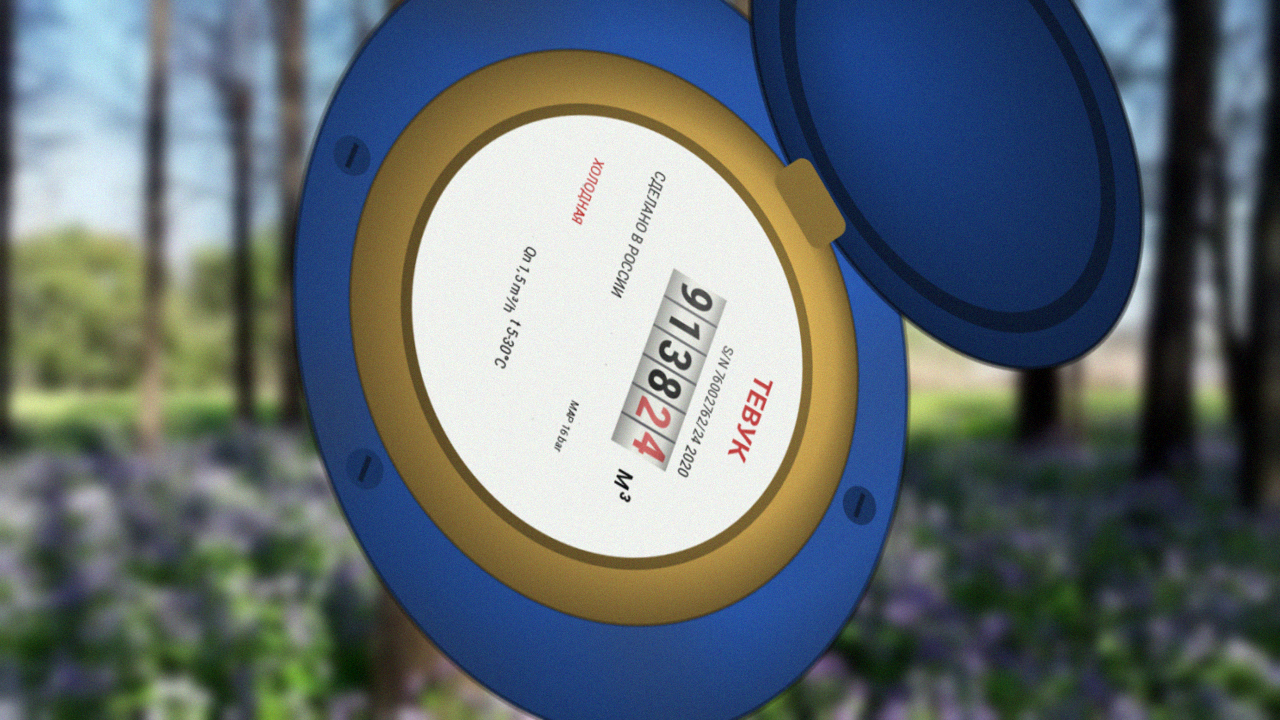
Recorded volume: 9138.24,m³
